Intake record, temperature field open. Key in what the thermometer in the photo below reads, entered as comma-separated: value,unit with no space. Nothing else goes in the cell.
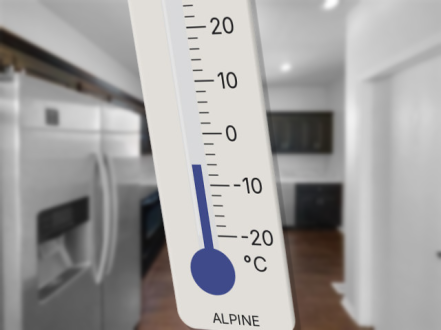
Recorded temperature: -6,°C
